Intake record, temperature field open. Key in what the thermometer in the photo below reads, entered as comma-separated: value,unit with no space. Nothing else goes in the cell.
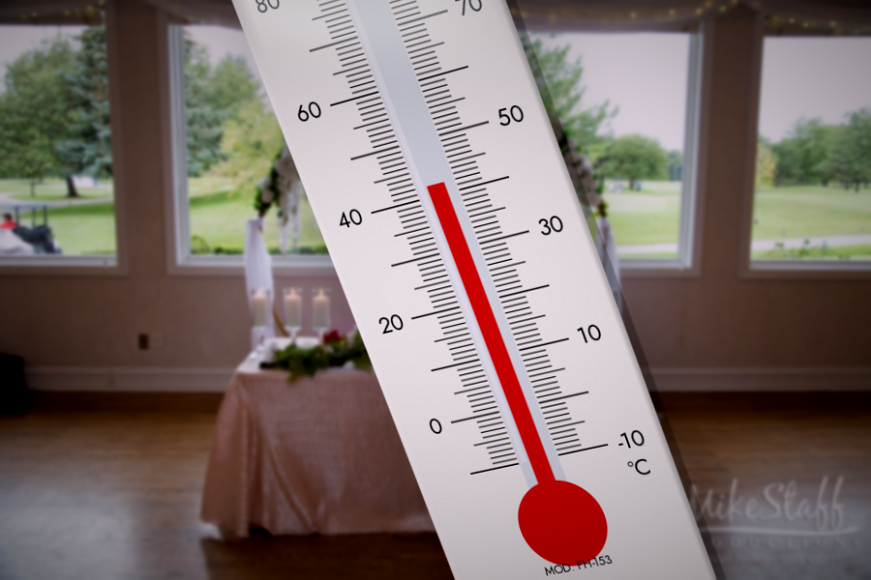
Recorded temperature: 42,°C
